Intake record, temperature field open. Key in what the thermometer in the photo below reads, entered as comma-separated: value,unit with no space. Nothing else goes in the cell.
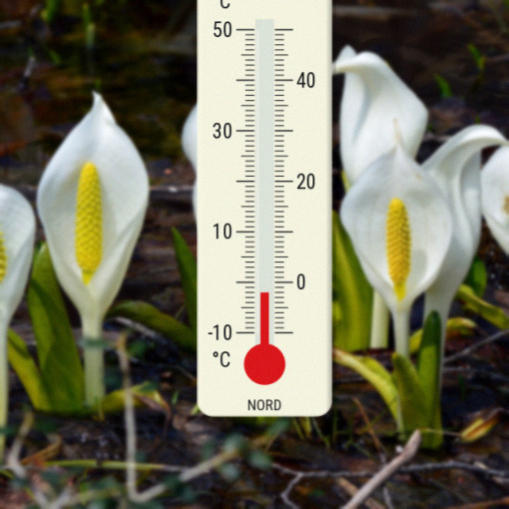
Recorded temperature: -2,°C
